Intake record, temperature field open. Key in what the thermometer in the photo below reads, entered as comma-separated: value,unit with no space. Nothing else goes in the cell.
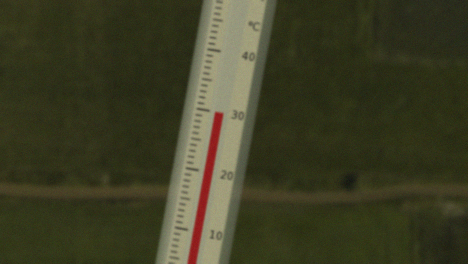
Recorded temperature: 30,°C
